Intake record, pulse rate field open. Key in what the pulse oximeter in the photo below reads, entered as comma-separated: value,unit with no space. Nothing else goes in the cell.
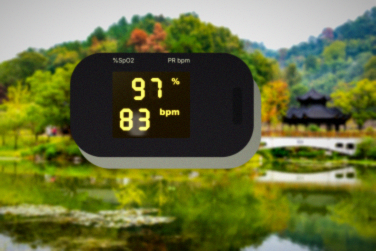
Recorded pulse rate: 83,bpm
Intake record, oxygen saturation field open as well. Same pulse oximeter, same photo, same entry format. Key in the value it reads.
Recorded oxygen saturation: 97,%
